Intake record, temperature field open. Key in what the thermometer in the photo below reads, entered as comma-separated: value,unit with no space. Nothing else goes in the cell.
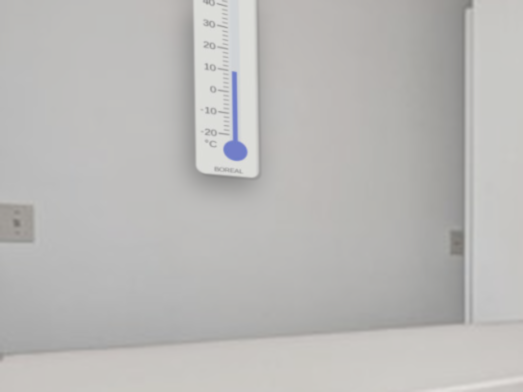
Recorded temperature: 10,°C
